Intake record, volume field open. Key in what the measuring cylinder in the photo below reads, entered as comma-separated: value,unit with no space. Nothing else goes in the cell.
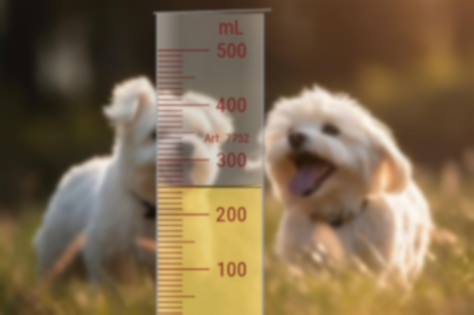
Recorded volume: 250,mL
